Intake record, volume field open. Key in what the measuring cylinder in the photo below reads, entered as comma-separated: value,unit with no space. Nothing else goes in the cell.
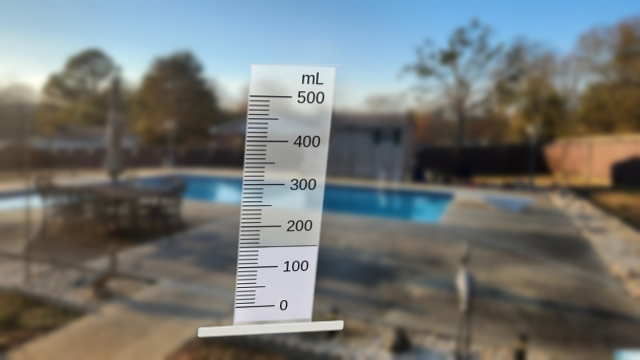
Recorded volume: 150,mL
